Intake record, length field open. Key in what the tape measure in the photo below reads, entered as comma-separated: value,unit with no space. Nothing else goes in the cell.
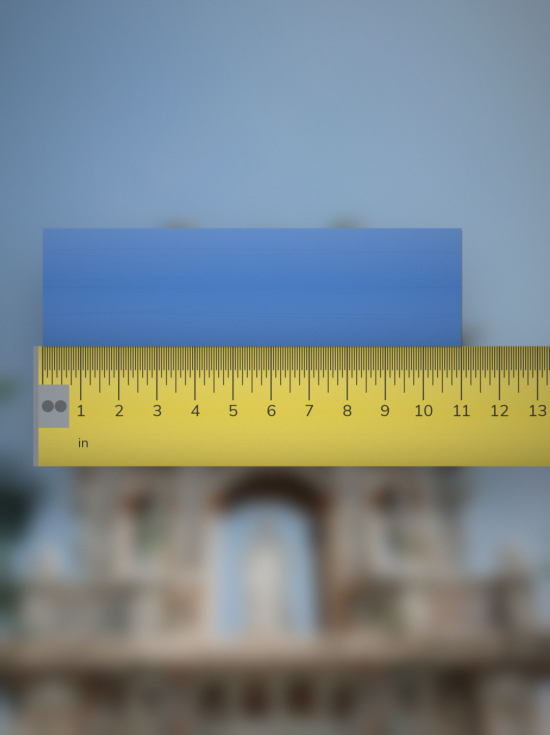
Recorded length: 11,in
